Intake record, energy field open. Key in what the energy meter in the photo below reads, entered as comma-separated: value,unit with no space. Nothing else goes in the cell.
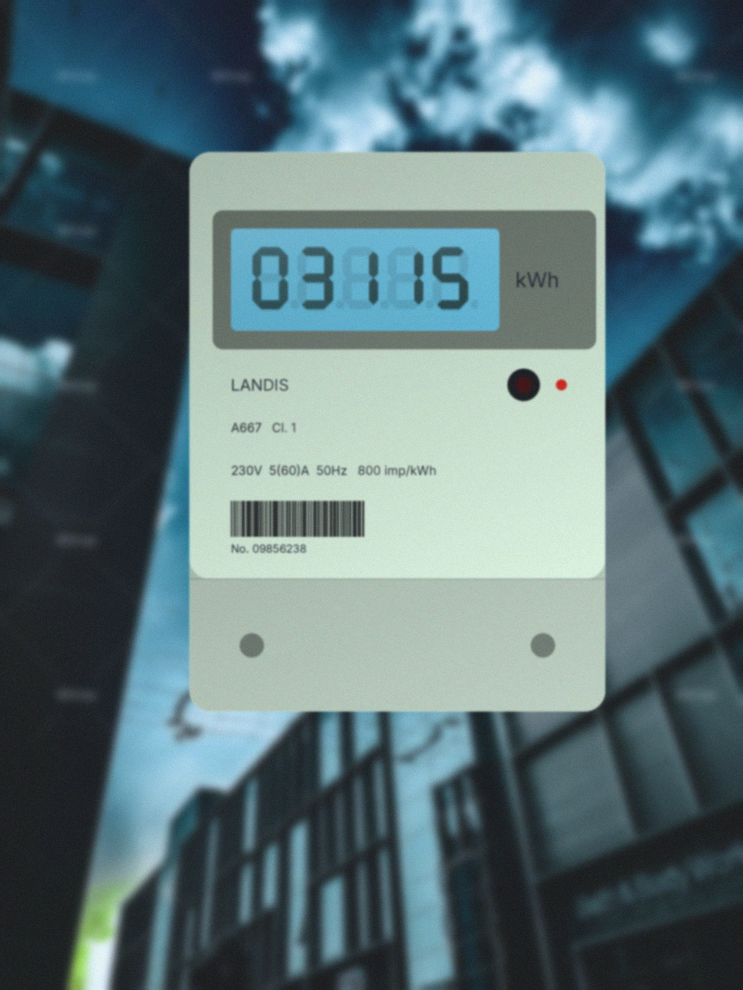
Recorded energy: 3115,kWh
